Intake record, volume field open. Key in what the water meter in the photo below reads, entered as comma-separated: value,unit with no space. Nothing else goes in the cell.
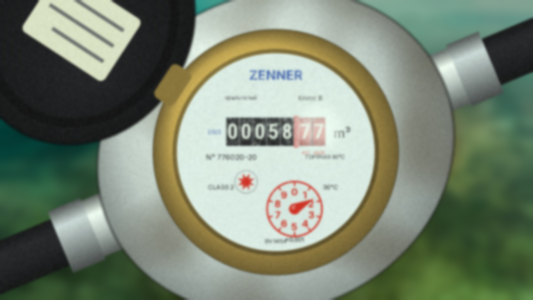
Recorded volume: 58.771,m³
